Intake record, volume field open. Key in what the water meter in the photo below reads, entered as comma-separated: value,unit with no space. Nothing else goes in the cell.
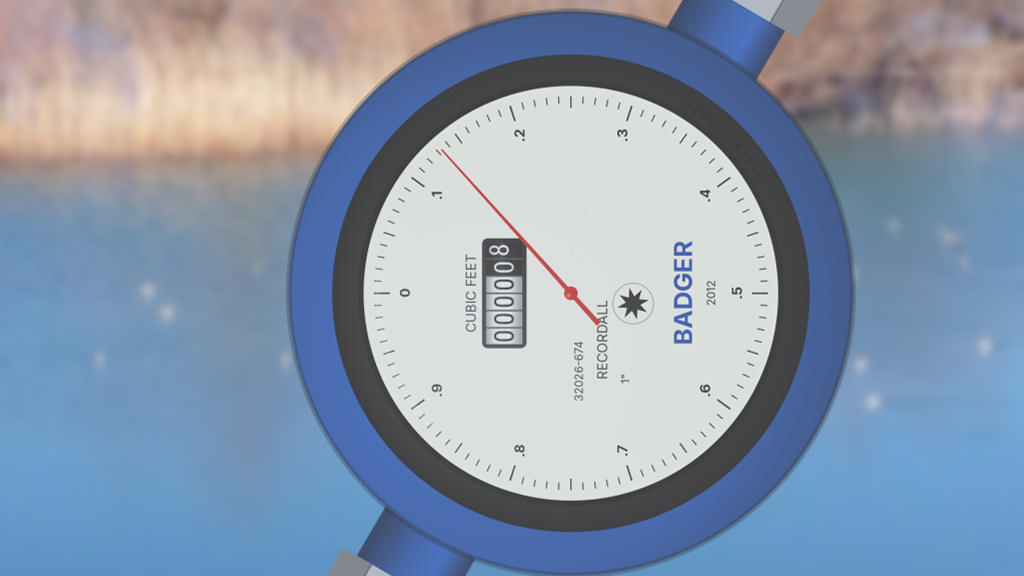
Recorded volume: 8.13,ft³
